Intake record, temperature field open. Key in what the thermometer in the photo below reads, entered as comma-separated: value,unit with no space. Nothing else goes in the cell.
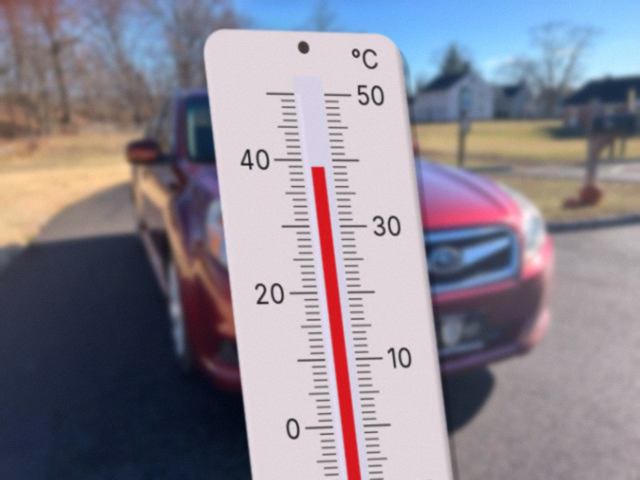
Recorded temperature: 39,°C
